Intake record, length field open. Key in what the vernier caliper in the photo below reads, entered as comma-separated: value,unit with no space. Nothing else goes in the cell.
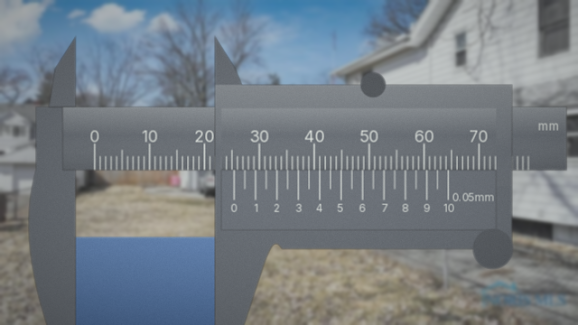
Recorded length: 25.4,mm
